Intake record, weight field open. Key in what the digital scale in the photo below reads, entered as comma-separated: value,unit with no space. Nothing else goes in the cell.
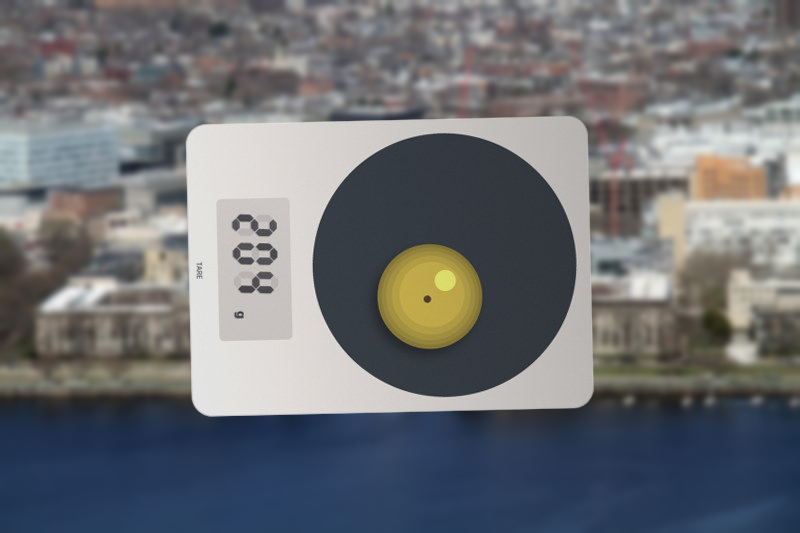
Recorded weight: 204,g
